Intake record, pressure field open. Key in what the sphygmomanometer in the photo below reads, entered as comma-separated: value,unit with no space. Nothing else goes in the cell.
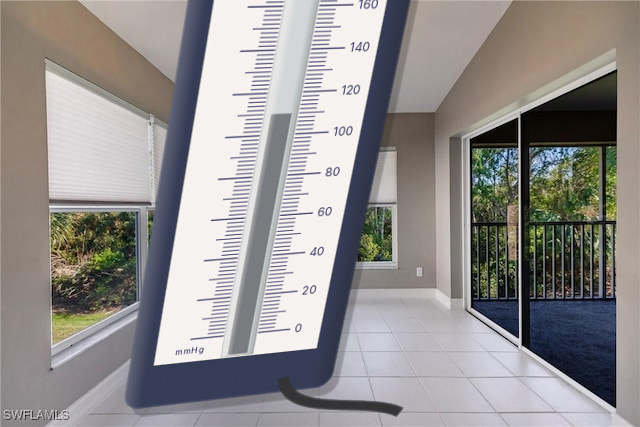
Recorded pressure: 110,mmHg
